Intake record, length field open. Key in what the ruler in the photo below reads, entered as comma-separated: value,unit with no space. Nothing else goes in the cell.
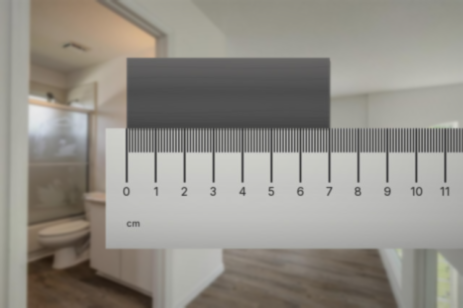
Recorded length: 7,cm
